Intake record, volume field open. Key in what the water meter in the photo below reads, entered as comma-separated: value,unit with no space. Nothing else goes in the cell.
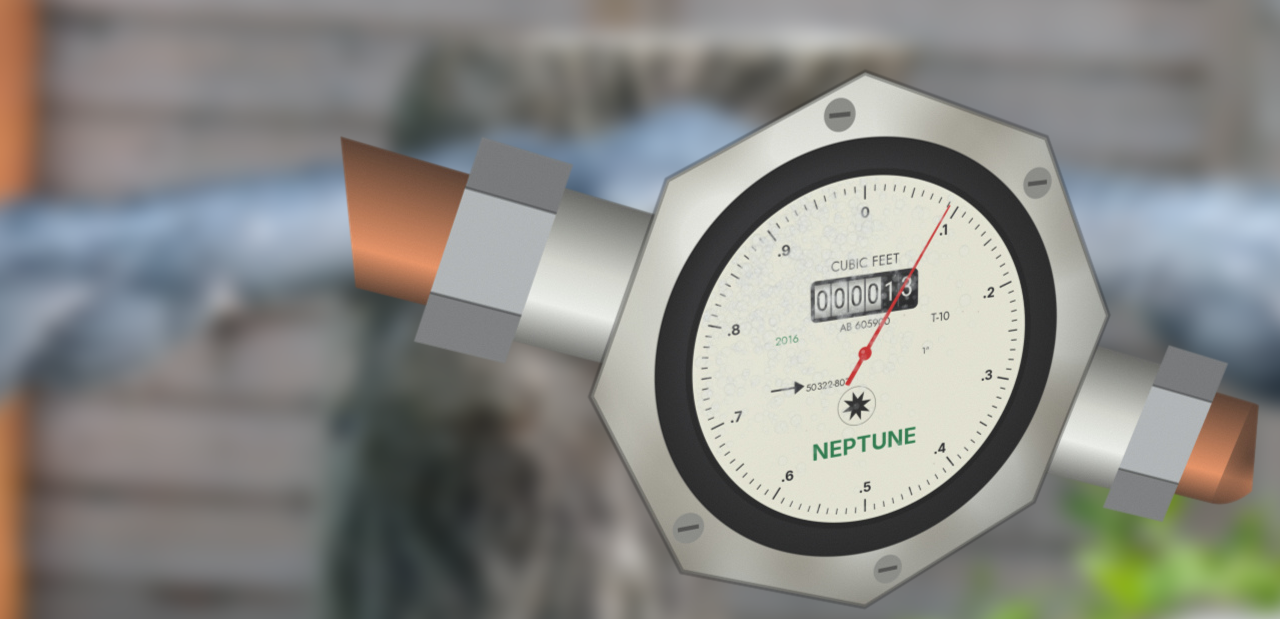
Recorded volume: 13.09,ft³
